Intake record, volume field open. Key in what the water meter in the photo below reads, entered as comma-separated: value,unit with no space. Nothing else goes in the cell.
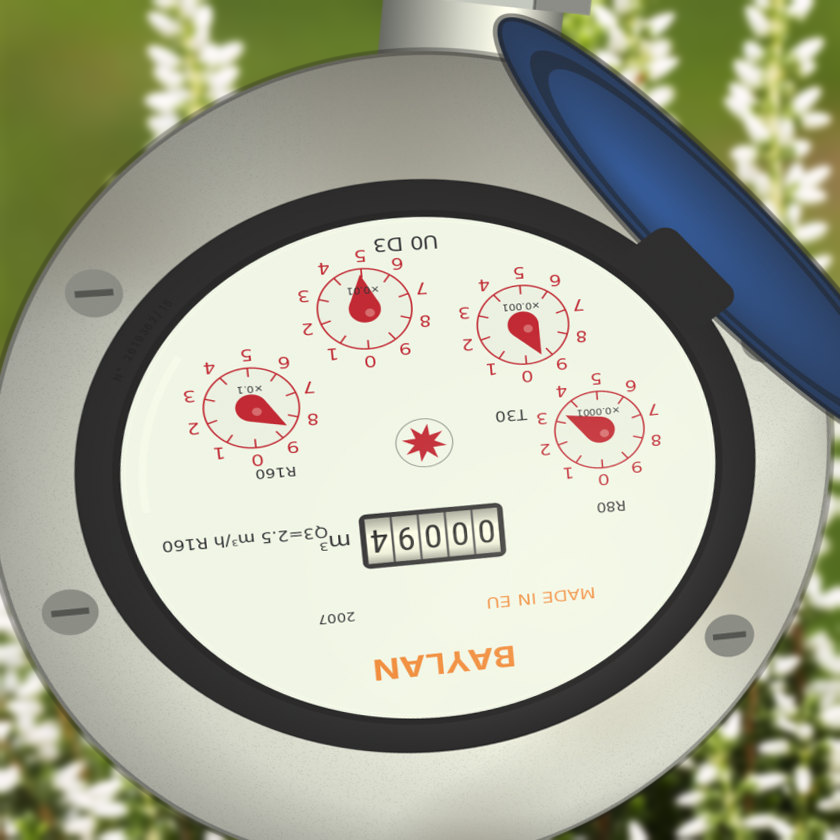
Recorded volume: 94.8493,m³
